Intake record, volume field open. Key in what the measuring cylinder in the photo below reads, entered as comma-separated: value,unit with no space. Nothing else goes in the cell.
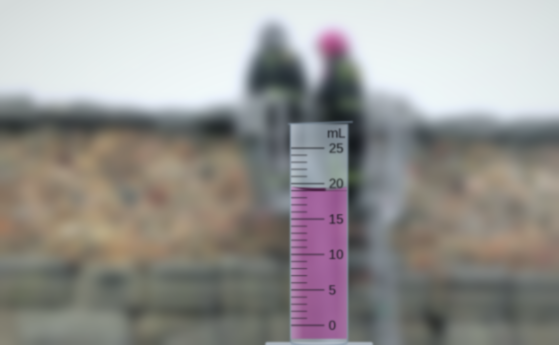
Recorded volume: 19,mL
